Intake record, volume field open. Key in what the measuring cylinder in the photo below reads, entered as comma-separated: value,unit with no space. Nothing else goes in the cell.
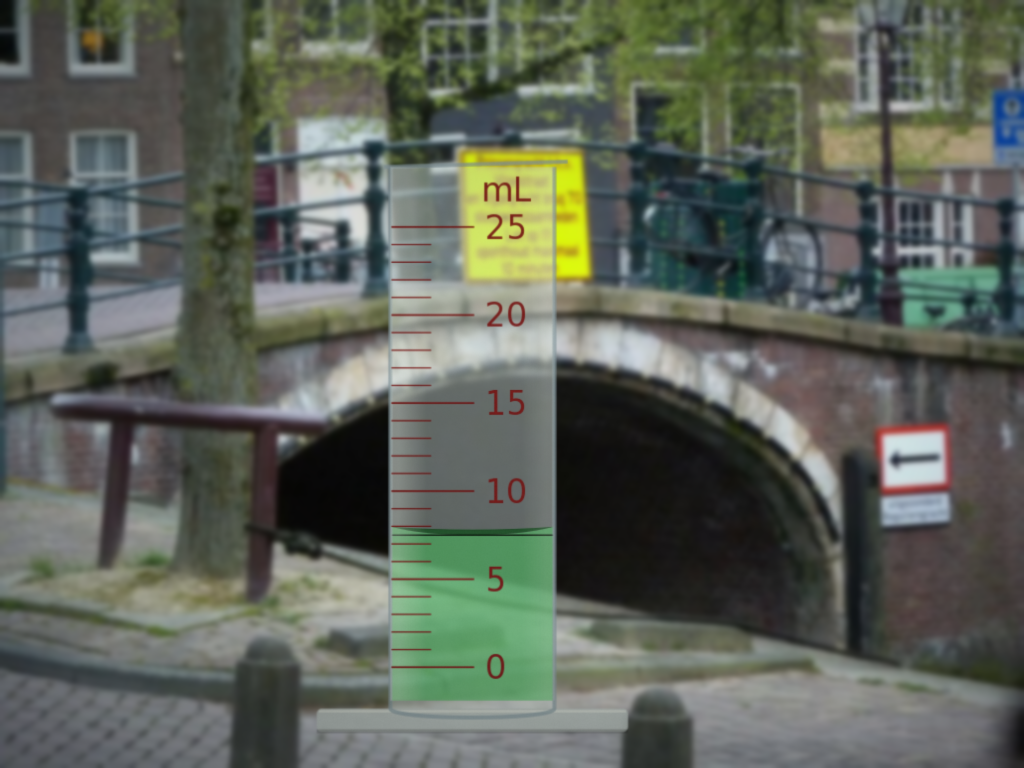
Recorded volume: 7.5,mL
